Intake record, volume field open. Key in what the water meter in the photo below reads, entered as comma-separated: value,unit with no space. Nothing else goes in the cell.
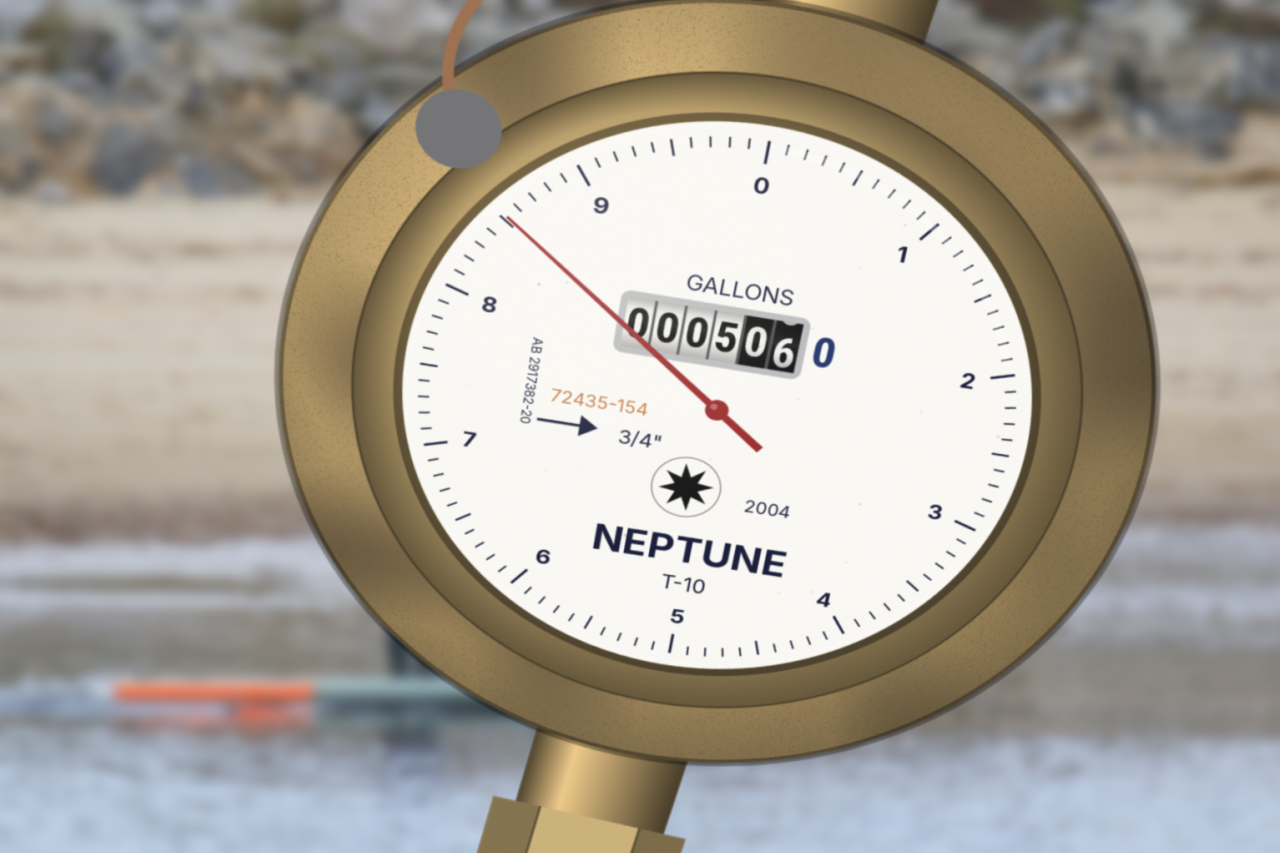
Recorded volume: 5058.5,gal
